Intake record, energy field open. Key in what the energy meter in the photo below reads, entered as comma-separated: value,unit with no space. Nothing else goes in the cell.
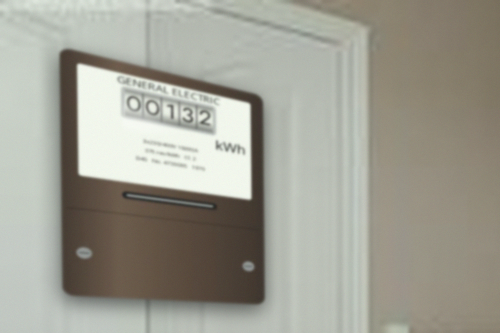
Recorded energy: 132,kWh
